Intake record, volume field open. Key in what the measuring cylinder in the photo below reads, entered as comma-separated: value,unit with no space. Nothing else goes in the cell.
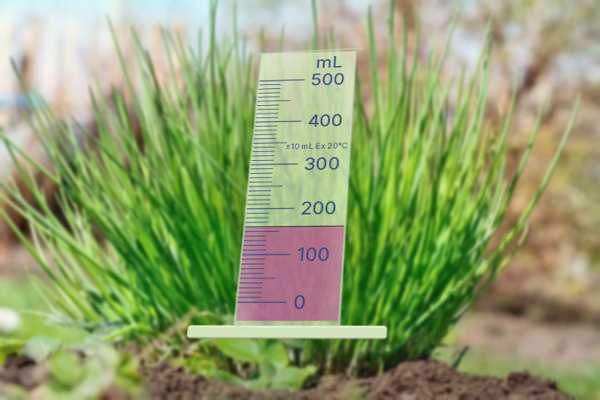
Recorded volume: 160,mL
